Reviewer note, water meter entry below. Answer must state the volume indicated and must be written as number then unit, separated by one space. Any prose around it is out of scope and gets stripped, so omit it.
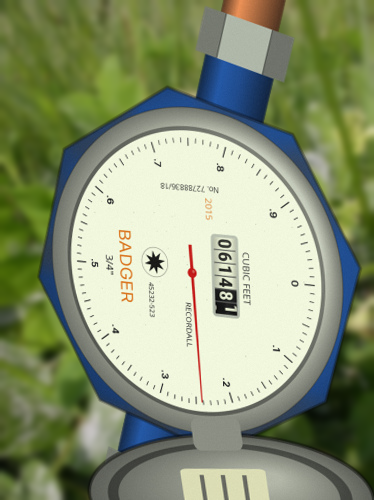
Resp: 61481.24 ft³
